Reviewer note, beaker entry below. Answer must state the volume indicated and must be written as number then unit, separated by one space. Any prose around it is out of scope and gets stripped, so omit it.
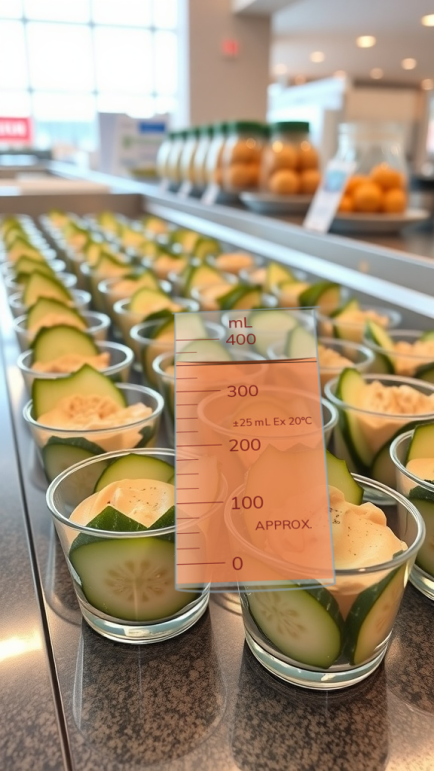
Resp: 350 mL
